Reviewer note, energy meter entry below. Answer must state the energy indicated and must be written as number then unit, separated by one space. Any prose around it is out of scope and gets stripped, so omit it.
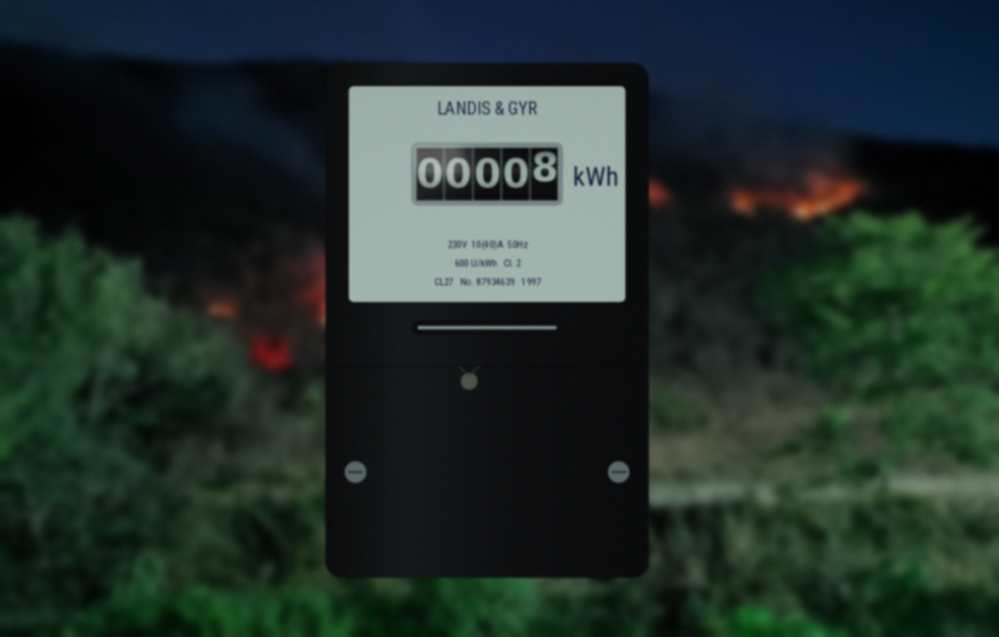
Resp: 8 kWh
